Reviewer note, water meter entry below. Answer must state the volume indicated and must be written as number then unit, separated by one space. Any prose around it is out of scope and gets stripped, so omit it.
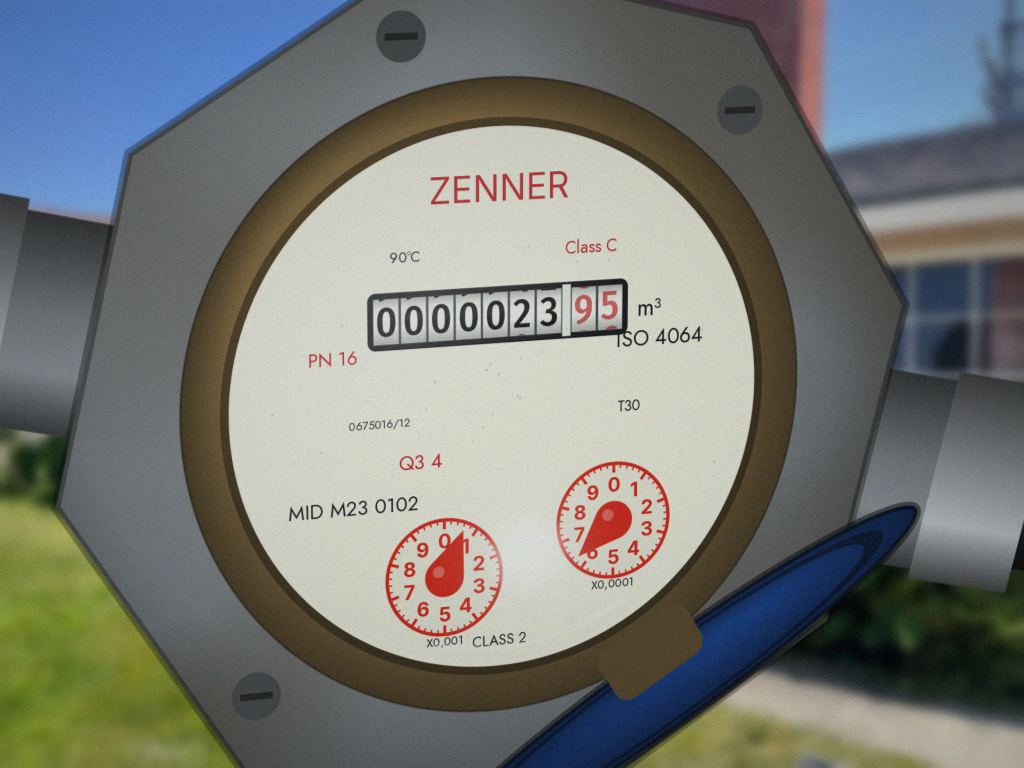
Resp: 23.9506 m³
